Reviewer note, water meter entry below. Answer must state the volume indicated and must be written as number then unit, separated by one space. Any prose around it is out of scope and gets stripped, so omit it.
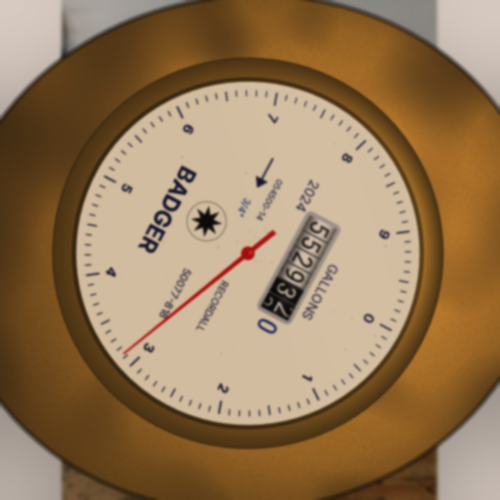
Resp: 5529323.1 gal
